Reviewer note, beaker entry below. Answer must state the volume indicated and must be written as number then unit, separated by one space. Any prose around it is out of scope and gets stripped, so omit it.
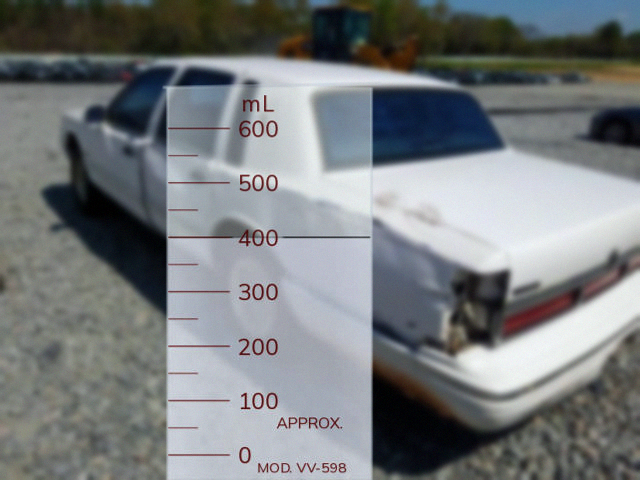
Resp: 400 mL
